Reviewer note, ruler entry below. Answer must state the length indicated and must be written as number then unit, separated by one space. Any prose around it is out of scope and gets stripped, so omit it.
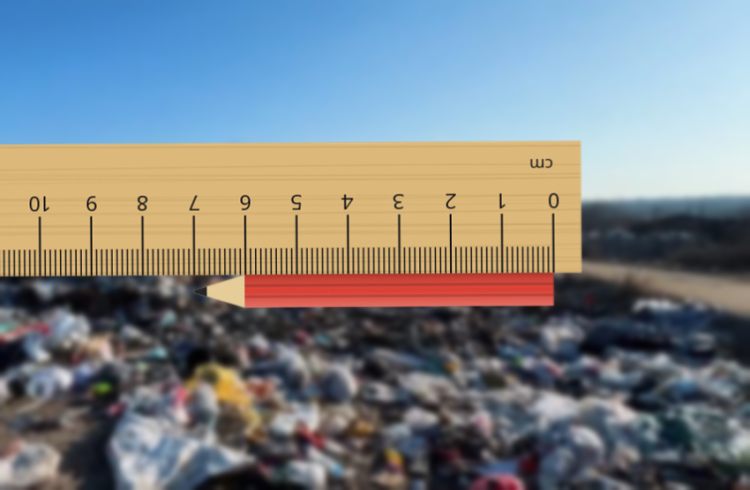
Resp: 7 cm
